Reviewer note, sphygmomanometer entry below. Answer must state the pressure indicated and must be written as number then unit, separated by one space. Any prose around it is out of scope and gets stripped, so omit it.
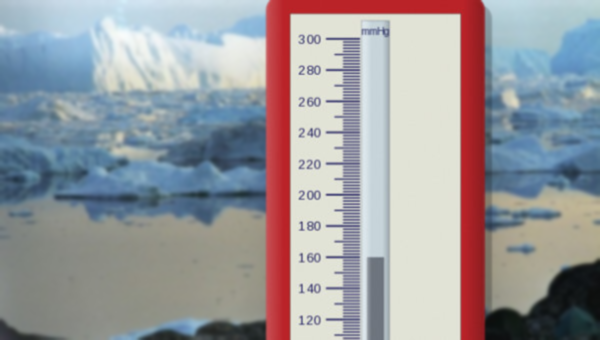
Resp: 160 mmHg
